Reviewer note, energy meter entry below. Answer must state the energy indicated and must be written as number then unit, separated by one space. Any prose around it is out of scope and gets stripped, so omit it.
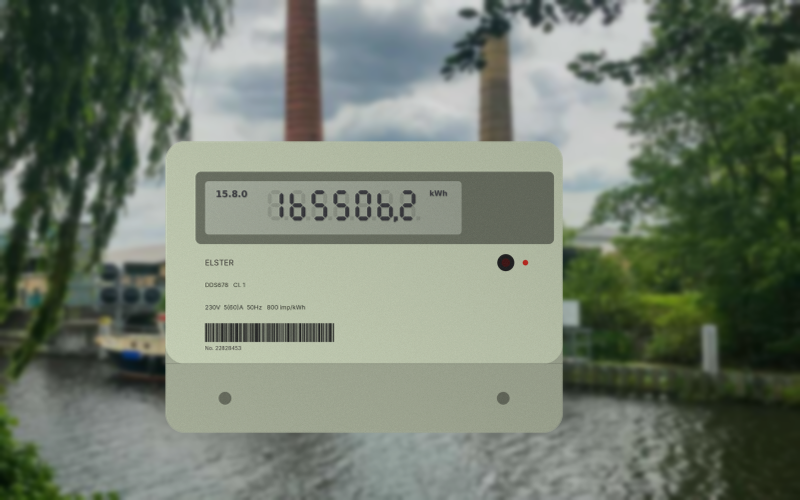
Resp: 165506.2 kWh
